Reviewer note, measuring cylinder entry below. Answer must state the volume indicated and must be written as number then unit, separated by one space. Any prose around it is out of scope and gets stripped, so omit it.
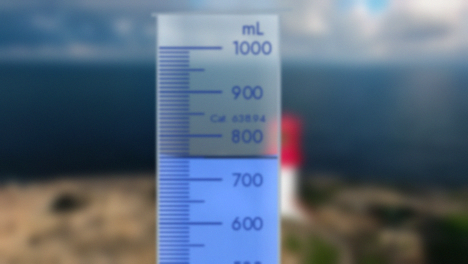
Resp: 750 mL
